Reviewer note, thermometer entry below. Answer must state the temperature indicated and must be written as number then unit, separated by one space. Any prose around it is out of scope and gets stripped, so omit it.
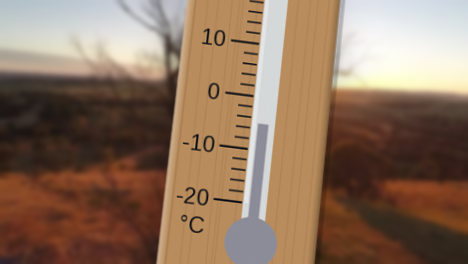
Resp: -5 °C
